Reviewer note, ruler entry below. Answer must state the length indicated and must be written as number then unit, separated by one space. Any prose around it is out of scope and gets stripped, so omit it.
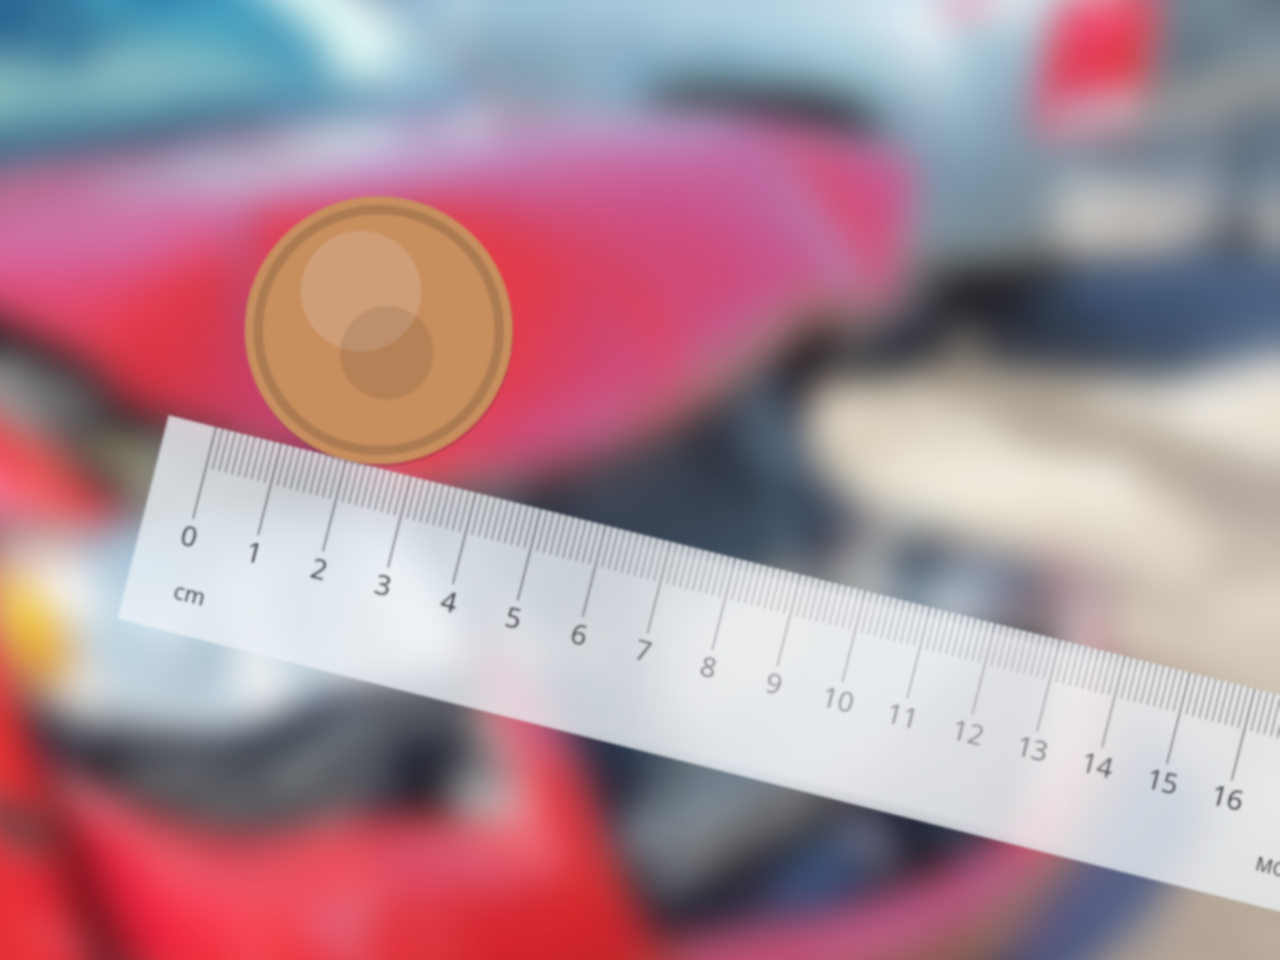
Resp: 4 cm
